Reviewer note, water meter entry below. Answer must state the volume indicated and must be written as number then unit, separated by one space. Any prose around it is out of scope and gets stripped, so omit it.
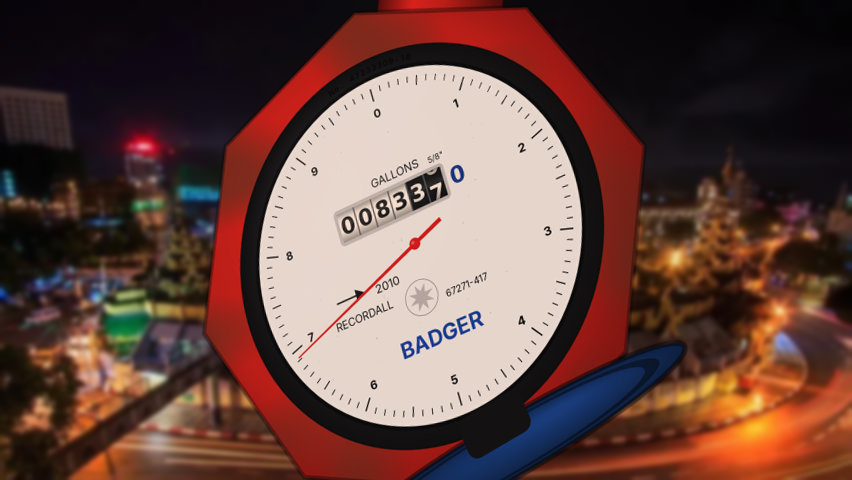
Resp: 83366.9 gal
